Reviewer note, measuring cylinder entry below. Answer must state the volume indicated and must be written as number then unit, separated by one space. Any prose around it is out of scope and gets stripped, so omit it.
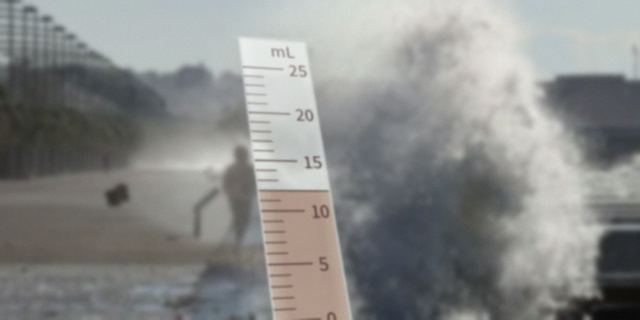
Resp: 12 mL
